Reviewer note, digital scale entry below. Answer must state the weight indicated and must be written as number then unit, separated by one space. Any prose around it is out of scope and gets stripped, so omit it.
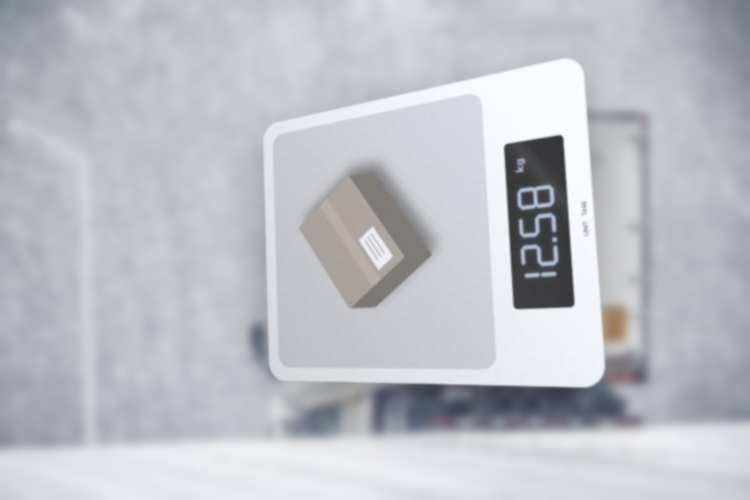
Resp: 12.58 kg
